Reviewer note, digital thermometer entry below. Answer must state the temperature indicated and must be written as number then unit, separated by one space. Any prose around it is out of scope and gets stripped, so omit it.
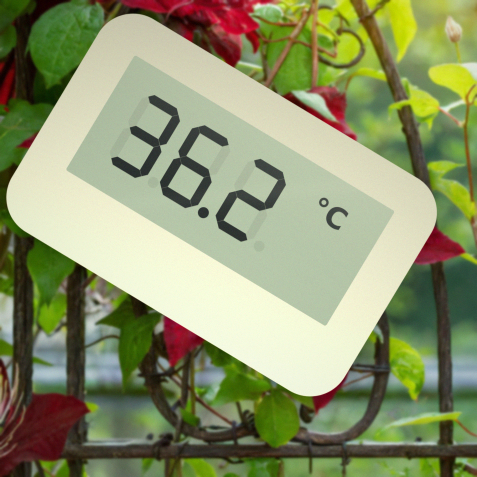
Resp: 36.2 °C
